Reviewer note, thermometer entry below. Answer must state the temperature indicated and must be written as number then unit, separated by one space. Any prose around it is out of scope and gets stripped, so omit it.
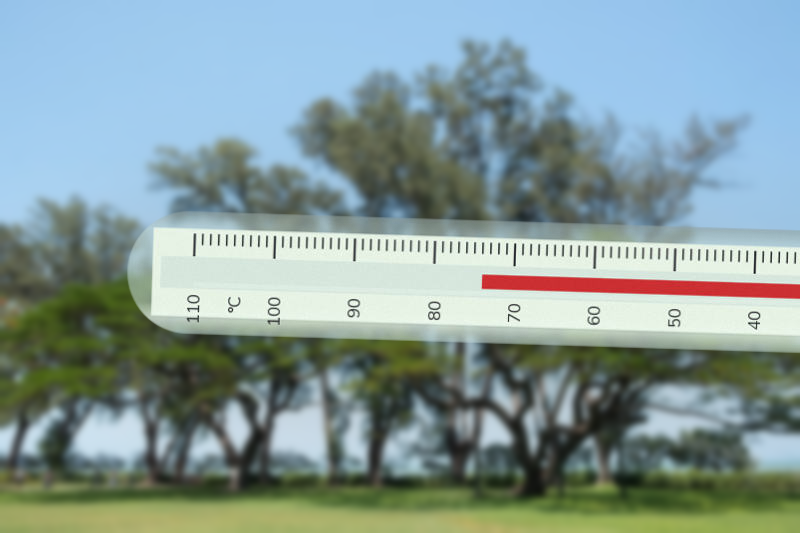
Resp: 74 °C
